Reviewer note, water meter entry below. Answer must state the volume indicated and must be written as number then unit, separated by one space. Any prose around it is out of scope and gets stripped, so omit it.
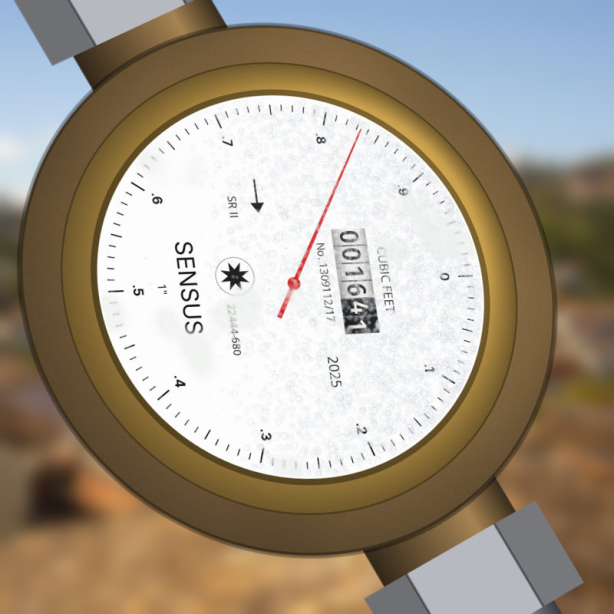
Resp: 1640.83 ft³
